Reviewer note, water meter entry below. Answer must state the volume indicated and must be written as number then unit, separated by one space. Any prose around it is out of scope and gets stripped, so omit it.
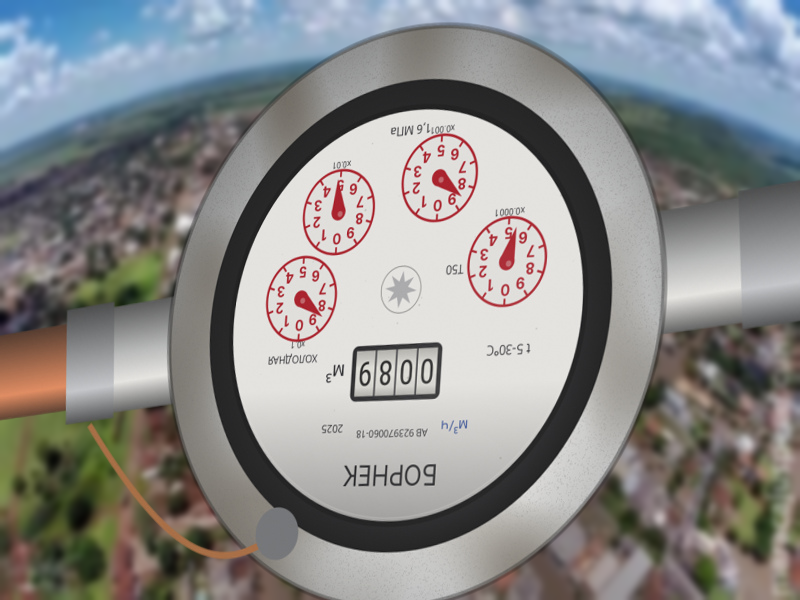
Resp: 89.8485 m³
